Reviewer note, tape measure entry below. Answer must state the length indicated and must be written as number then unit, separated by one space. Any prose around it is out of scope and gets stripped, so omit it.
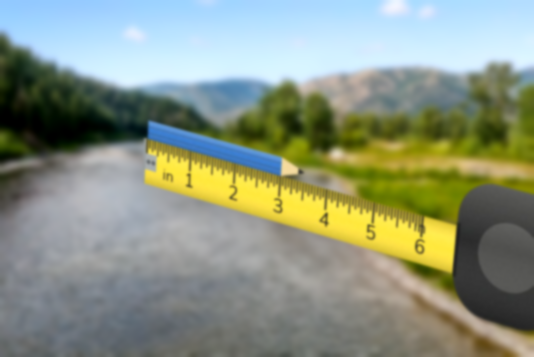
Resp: 3.5 in
